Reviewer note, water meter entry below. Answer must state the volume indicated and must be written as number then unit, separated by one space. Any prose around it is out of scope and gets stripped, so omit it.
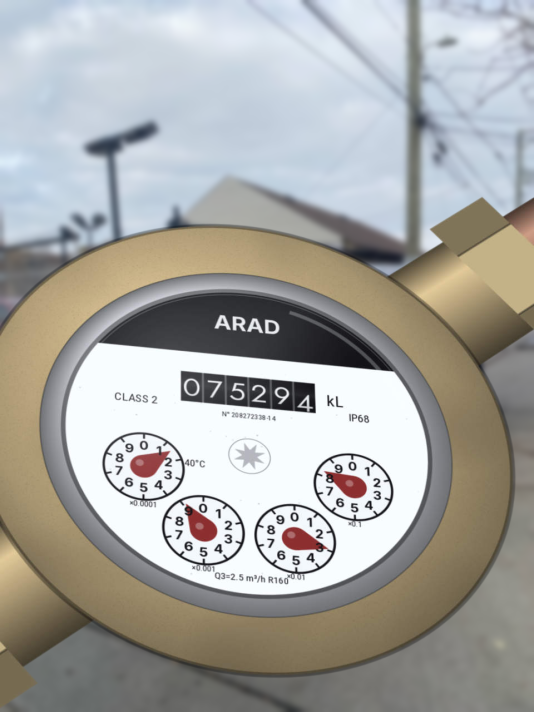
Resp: 75293.8291 kL
